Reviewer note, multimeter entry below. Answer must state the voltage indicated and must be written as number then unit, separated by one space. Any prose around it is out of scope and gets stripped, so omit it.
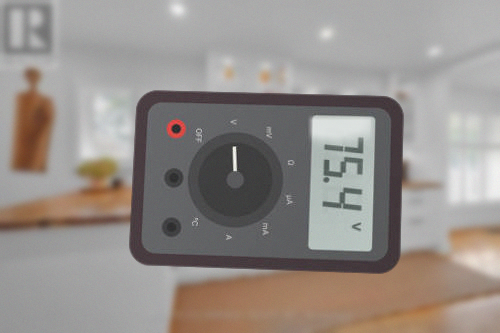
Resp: 75.4 V
